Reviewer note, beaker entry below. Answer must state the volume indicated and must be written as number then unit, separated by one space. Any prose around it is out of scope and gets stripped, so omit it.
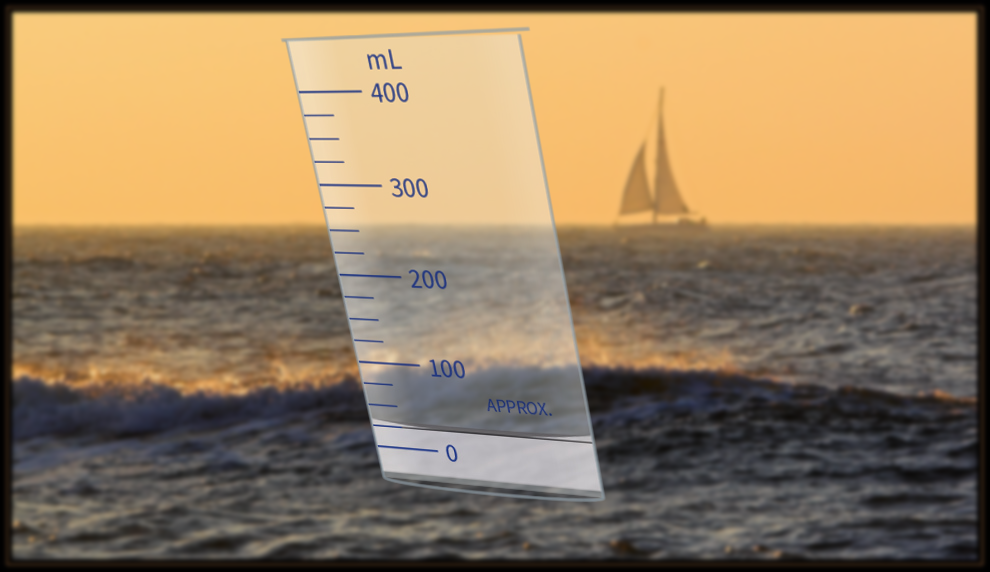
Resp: 25 mL
